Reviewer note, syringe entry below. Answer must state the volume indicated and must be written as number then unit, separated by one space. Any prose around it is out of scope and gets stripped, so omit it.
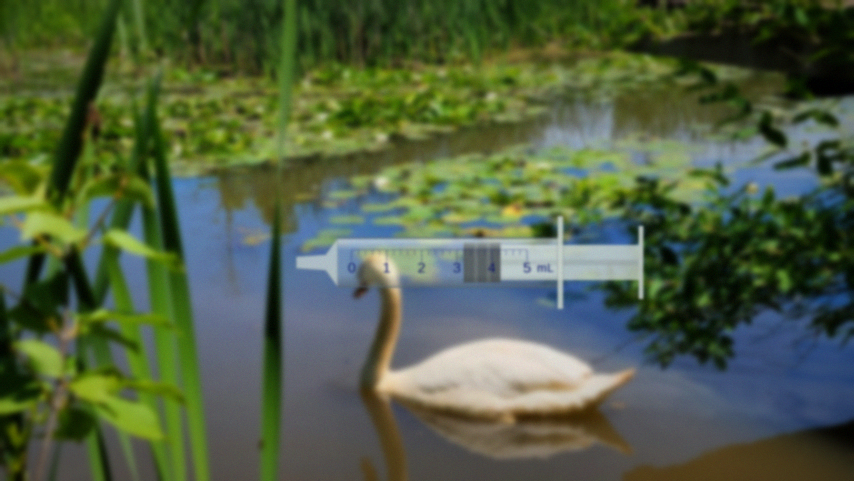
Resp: 3.2 mL
